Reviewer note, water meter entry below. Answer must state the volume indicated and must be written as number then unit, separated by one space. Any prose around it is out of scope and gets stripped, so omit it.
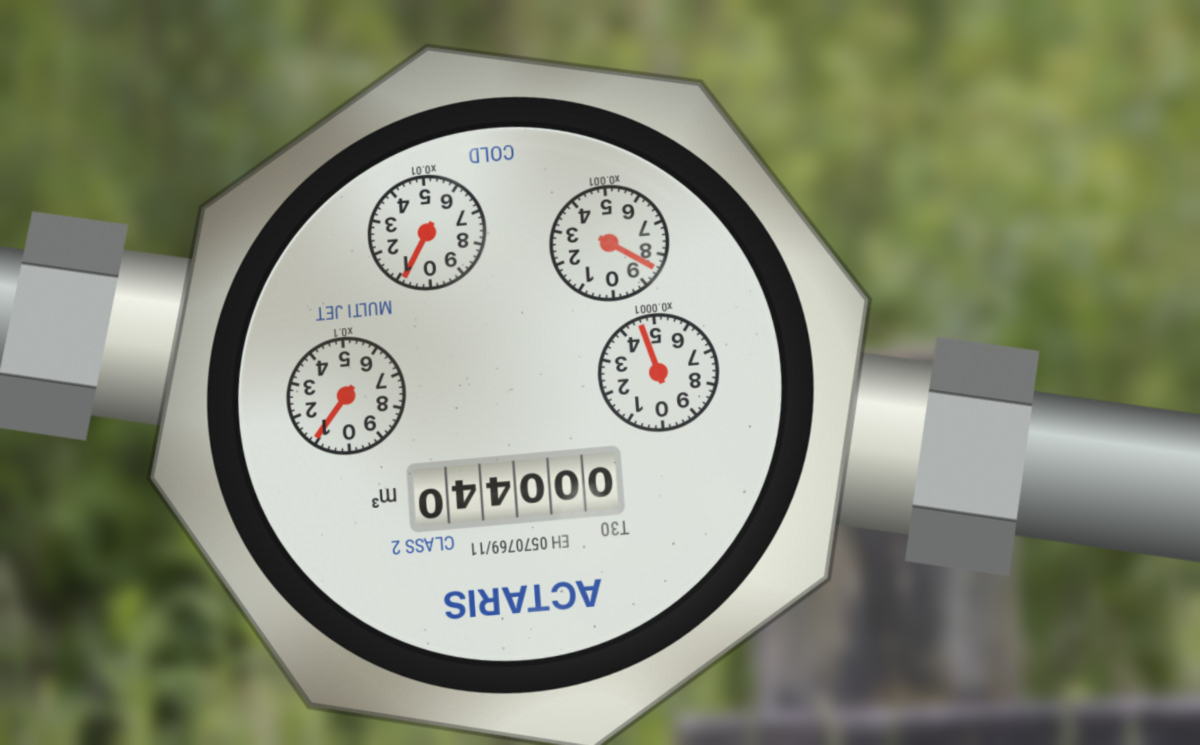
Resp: 440.1084 m³
